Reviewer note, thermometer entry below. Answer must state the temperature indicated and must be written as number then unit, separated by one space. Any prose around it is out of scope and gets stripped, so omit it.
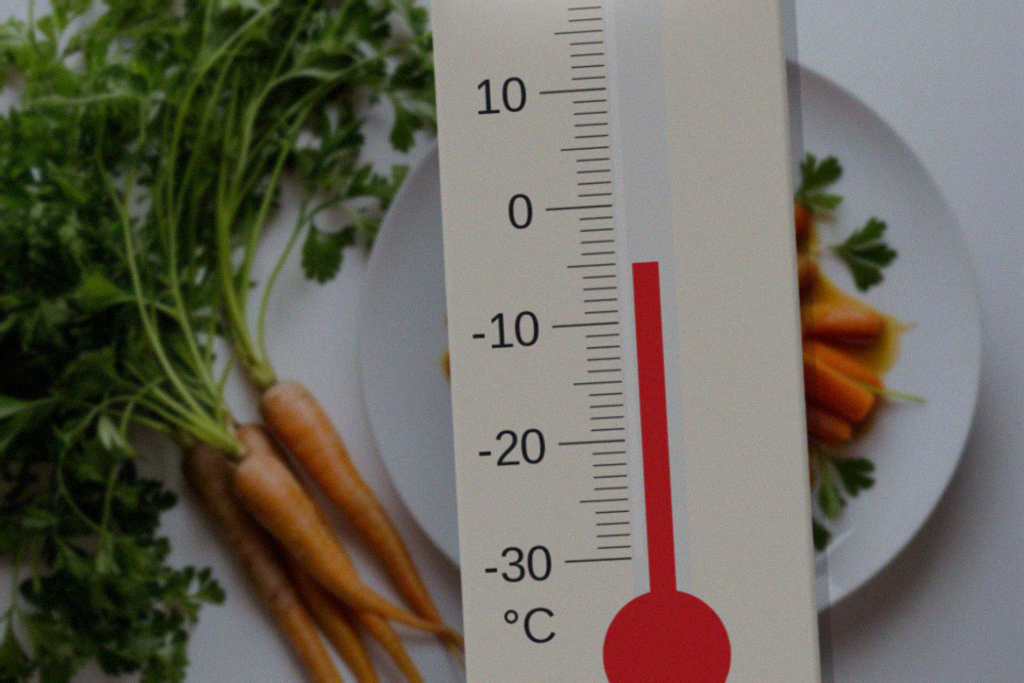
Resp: -5 °C
